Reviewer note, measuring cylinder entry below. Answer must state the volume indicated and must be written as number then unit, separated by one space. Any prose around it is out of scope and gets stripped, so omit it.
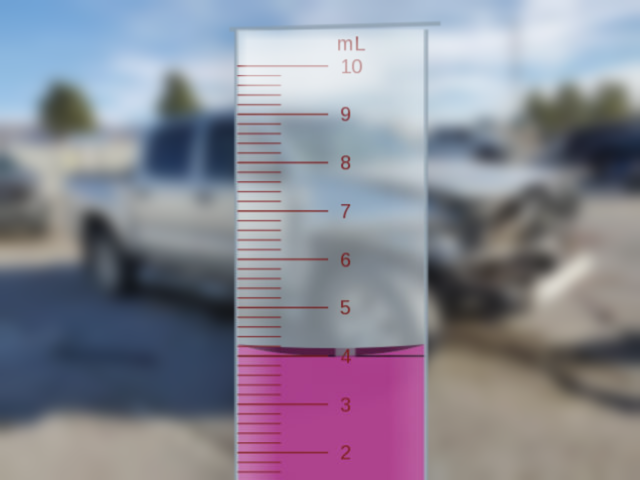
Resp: 4 mL
